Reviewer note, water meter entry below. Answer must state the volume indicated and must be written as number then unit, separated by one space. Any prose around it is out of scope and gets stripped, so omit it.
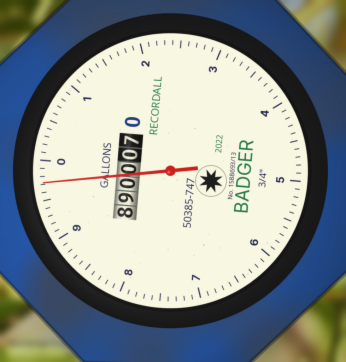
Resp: 8900069.7 gal
